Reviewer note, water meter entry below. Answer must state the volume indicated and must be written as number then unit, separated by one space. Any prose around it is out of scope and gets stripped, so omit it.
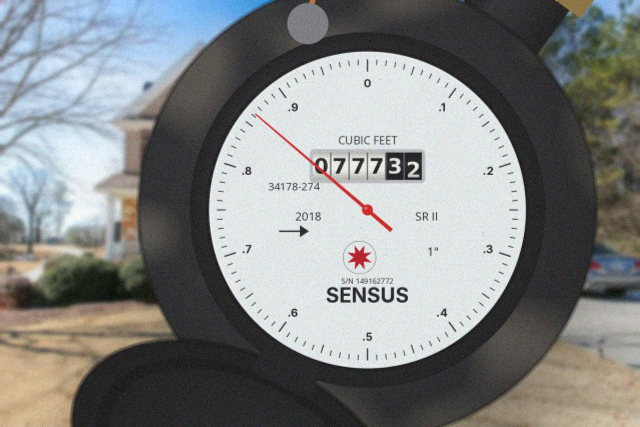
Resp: 77731.86 ft³
